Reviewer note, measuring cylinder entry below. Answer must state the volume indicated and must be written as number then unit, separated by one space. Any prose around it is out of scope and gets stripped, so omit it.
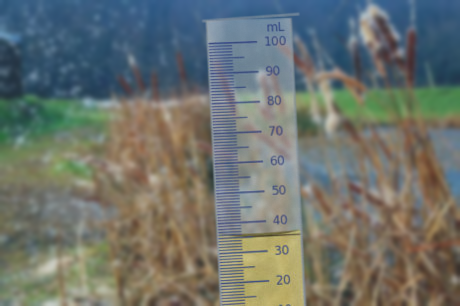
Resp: 35 mL
